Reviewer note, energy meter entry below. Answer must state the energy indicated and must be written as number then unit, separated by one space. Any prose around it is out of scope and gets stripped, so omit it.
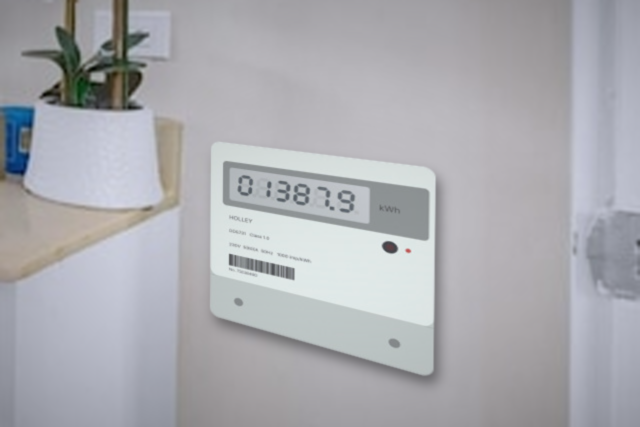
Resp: 1387.9 kWh
